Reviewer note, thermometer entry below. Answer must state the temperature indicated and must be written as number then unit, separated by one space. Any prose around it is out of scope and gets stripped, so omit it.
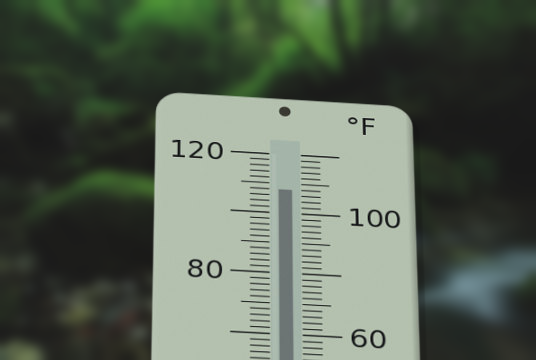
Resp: 108 °F
